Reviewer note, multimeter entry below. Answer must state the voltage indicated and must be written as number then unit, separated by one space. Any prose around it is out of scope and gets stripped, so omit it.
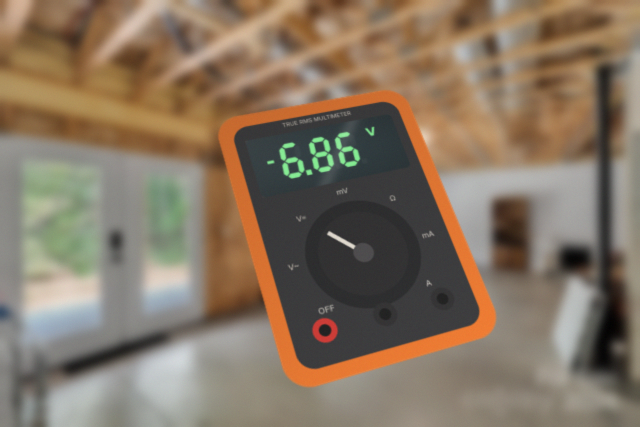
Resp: -6.86 V
